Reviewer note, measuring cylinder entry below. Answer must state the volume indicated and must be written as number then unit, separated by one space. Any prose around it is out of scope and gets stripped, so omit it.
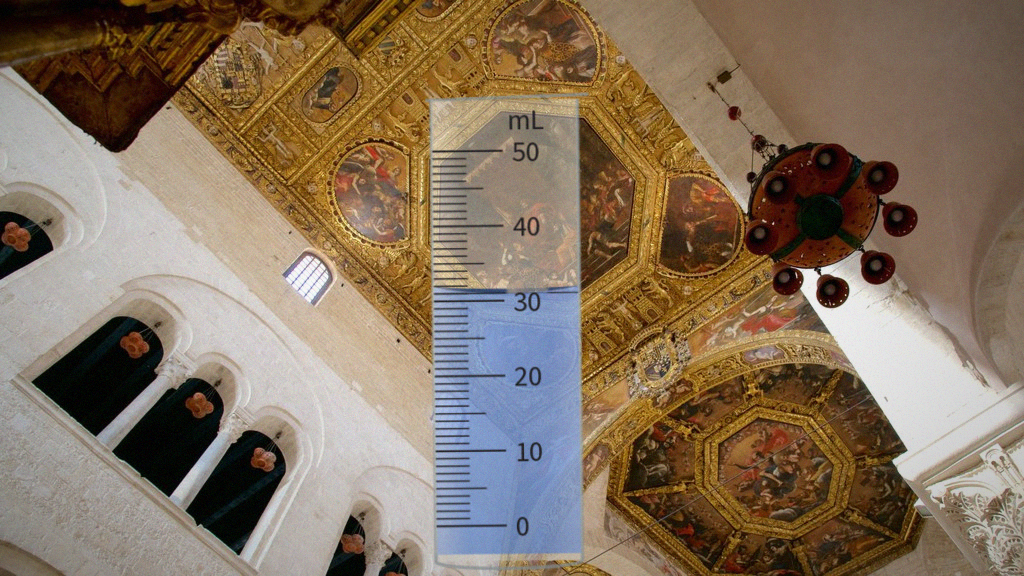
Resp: 31 mL
